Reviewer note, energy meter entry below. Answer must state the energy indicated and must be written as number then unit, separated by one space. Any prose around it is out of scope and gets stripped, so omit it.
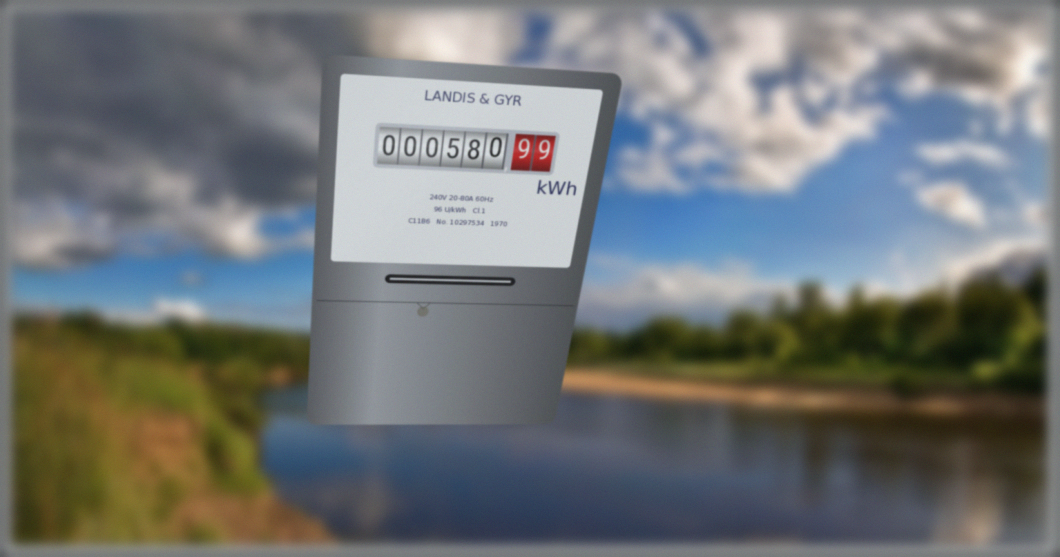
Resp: 580.99 kWh
